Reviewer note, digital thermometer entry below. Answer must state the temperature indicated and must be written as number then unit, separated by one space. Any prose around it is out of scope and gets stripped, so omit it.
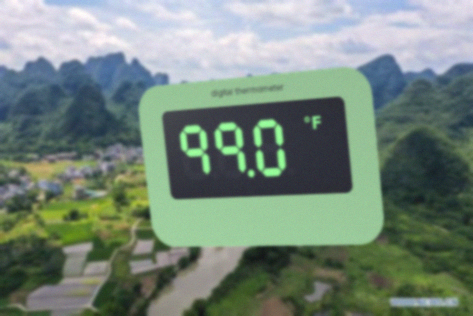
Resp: 99.0 °F
